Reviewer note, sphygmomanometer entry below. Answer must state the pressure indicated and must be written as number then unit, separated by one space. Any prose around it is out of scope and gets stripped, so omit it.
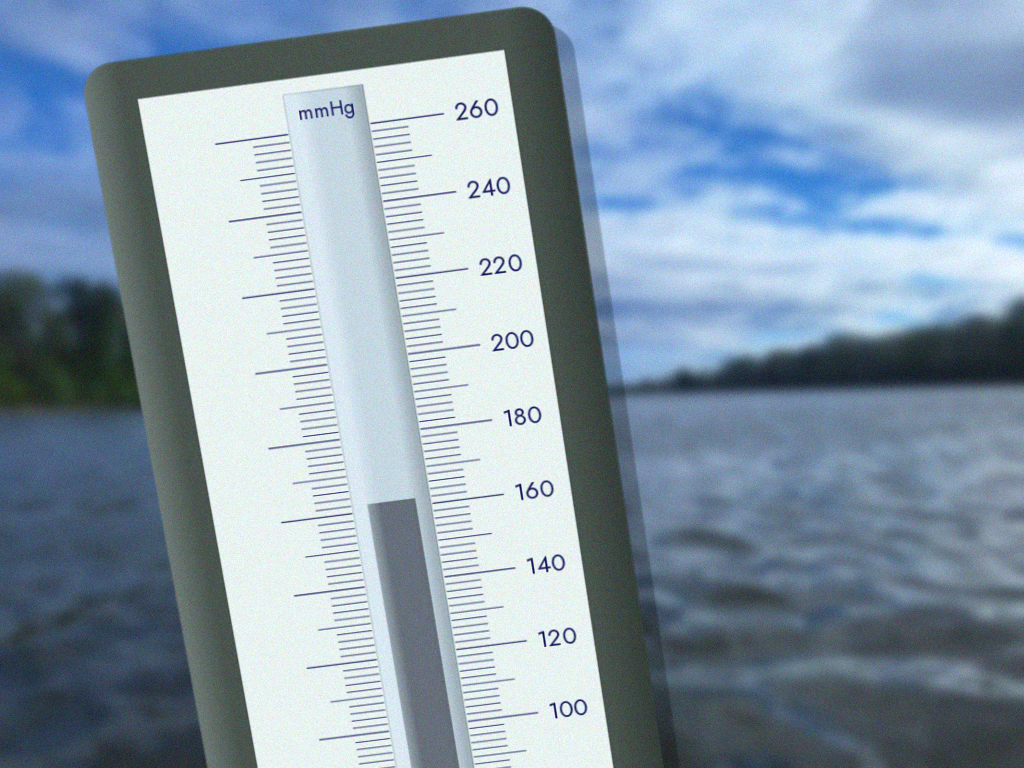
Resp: 162 mmHg
